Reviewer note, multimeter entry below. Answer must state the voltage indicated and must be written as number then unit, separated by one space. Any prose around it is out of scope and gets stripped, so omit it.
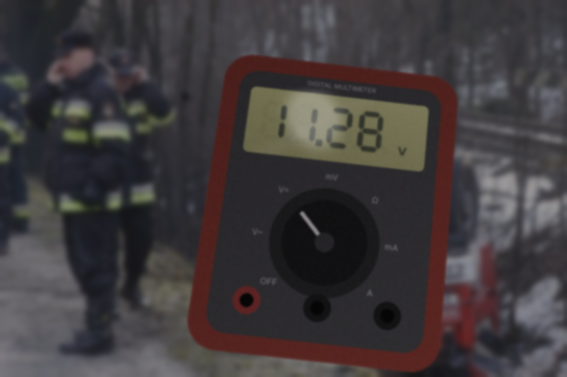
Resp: 11.28 V
